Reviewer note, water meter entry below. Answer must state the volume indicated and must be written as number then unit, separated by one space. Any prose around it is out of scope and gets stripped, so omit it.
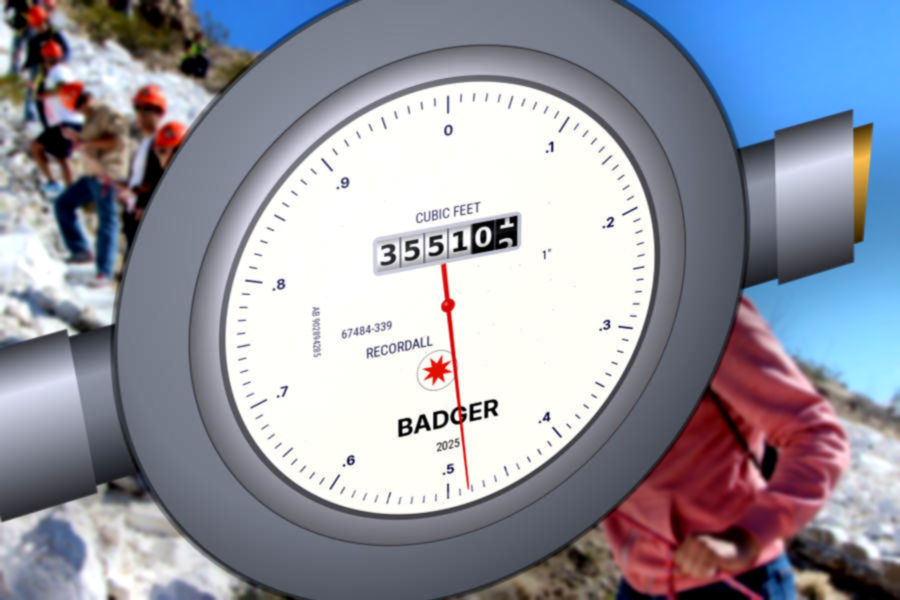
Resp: 355101.48 ft³
